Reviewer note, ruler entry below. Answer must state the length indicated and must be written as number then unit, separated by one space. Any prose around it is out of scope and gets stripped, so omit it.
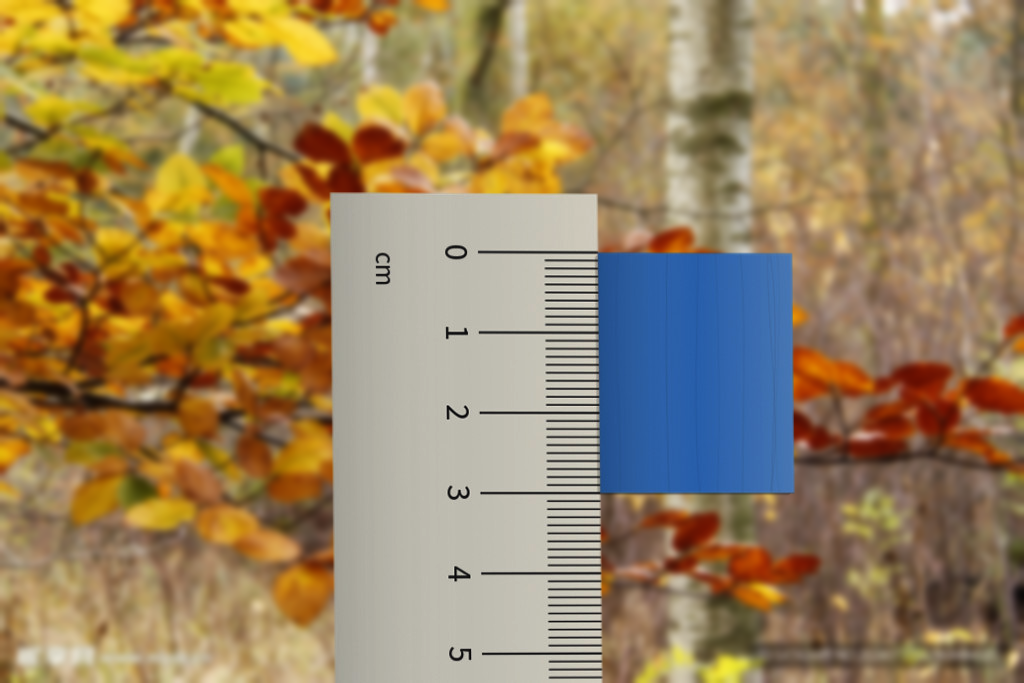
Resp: 3 cm
